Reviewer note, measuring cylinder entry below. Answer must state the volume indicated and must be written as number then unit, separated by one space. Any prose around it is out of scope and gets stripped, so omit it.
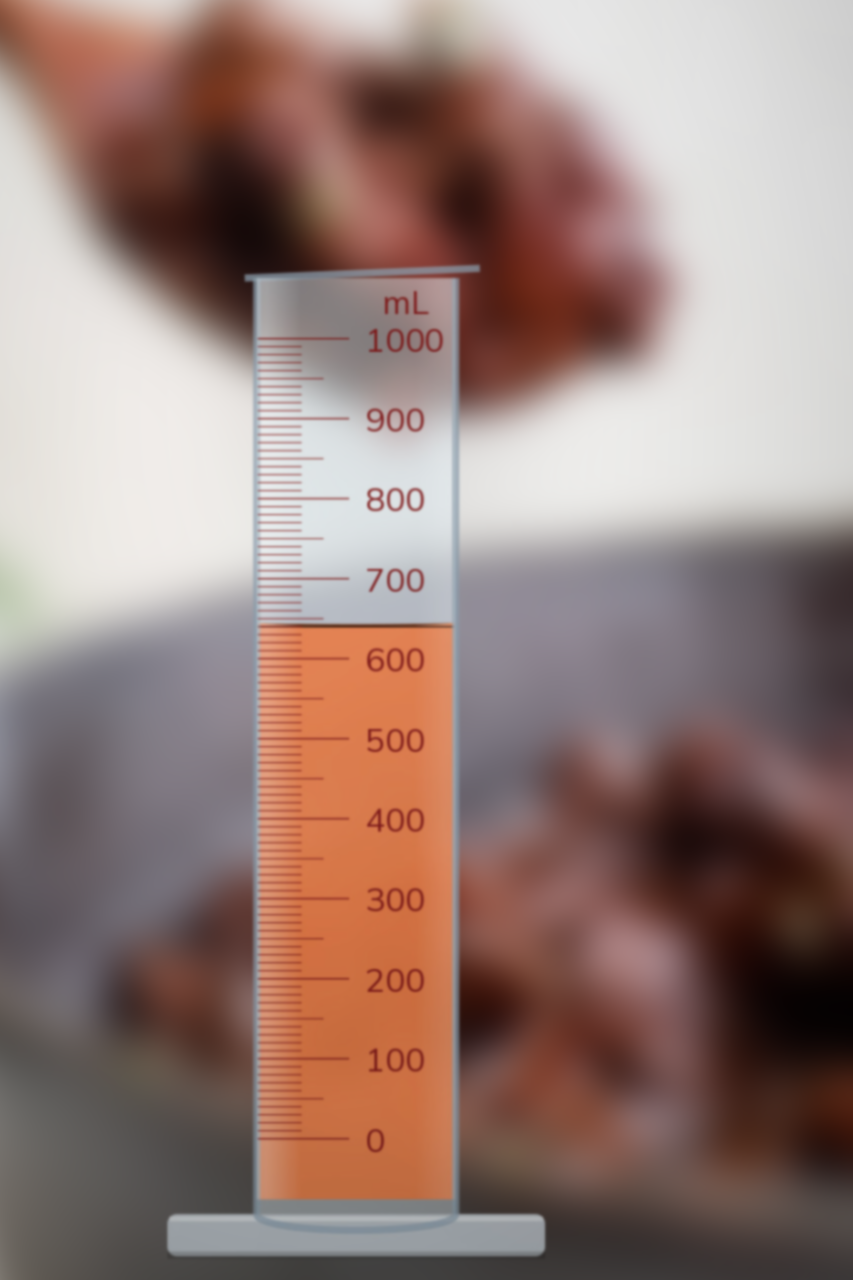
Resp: 640 mL
